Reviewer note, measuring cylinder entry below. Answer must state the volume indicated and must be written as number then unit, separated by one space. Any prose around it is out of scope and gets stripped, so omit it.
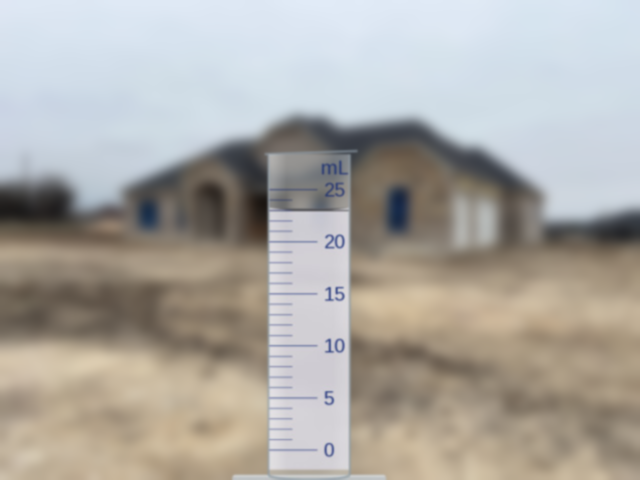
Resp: 23 mL
